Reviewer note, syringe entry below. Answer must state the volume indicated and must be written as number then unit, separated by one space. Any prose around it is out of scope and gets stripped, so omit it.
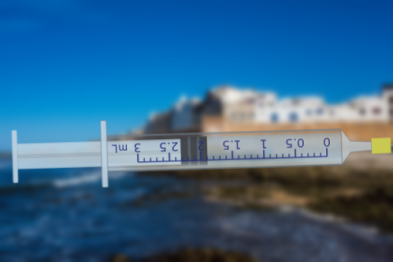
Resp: 1.9 mL
